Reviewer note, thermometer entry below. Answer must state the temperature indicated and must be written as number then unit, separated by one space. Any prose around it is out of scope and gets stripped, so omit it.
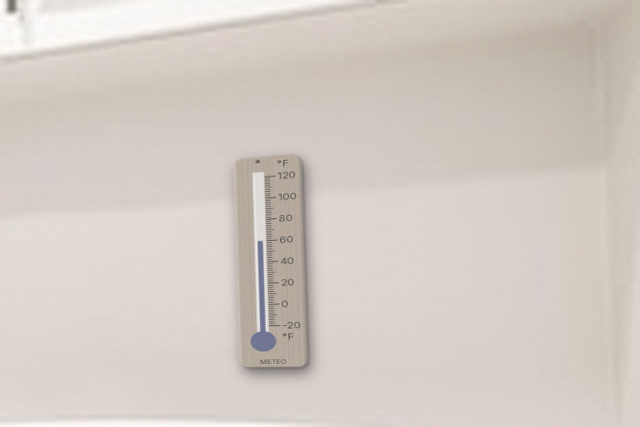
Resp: 60 °F
